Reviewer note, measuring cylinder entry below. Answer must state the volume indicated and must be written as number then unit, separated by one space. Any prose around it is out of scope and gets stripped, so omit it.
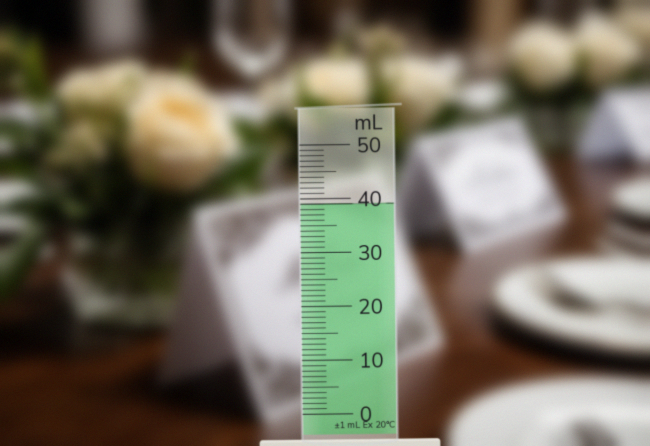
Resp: 39 mL
